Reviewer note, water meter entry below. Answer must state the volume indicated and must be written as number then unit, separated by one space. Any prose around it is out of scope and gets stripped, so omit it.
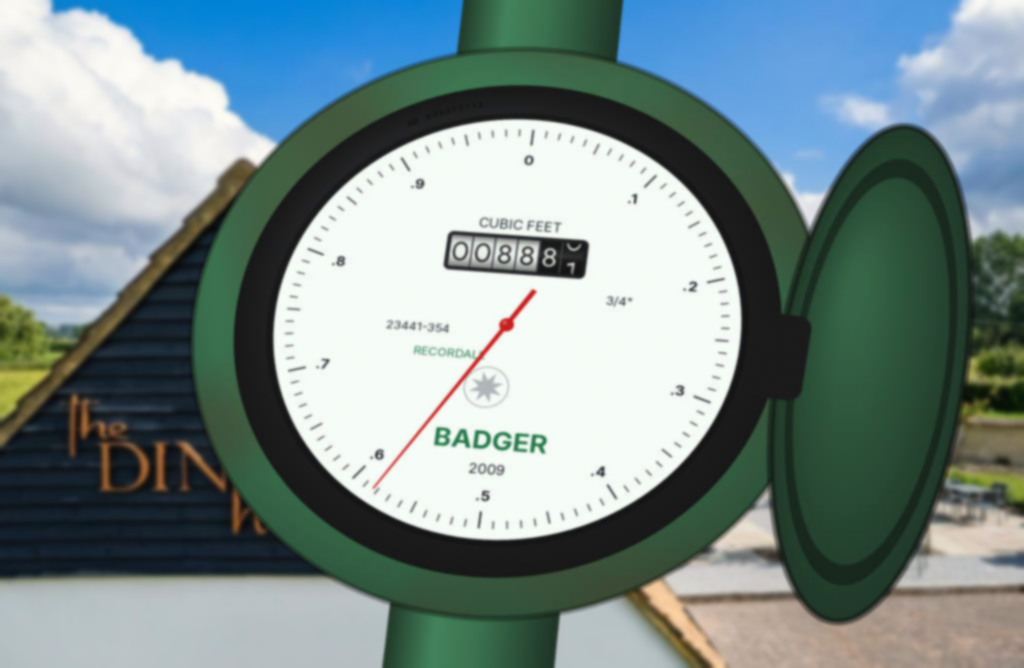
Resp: 8880.58 ft³
